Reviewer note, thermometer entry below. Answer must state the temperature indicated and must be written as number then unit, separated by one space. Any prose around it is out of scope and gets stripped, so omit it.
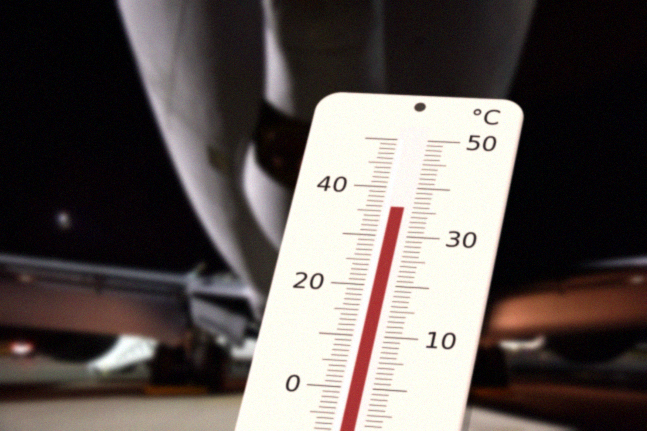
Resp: 36 °C
